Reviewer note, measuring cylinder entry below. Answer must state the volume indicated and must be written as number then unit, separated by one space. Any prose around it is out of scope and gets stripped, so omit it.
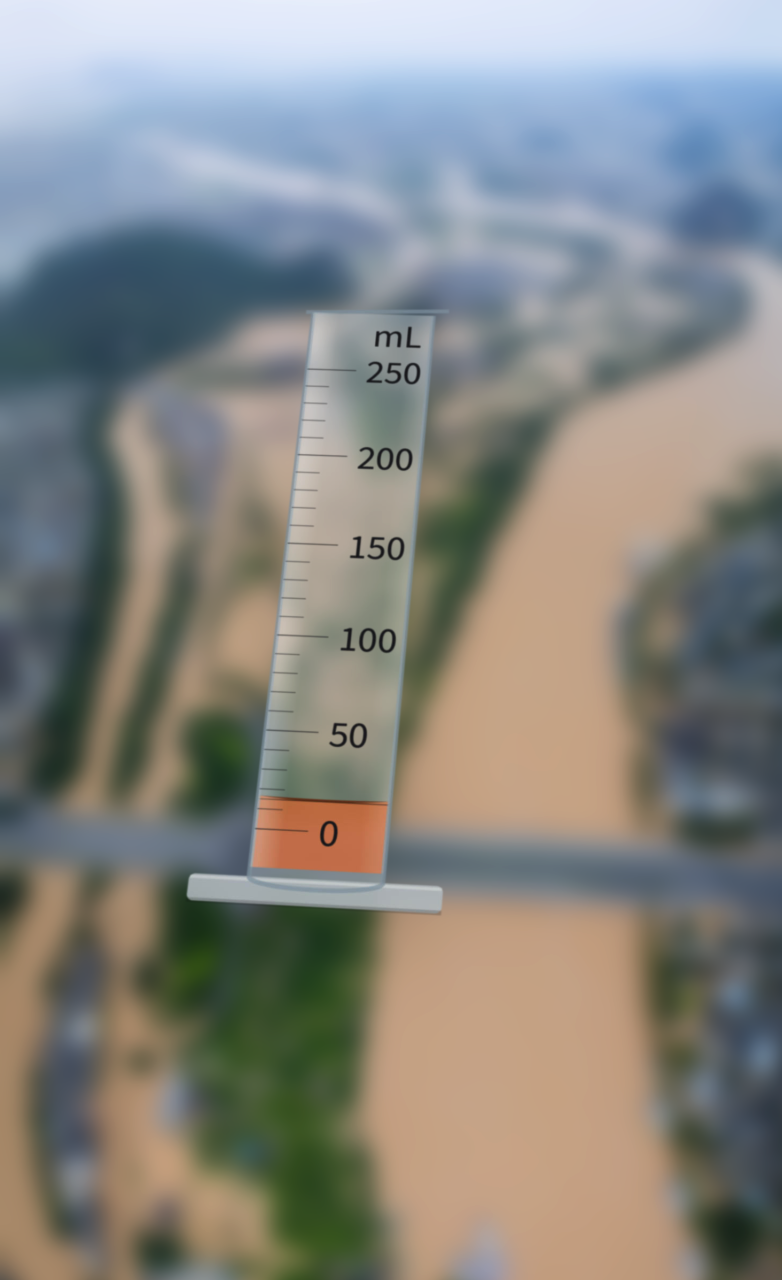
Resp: 15 mL
